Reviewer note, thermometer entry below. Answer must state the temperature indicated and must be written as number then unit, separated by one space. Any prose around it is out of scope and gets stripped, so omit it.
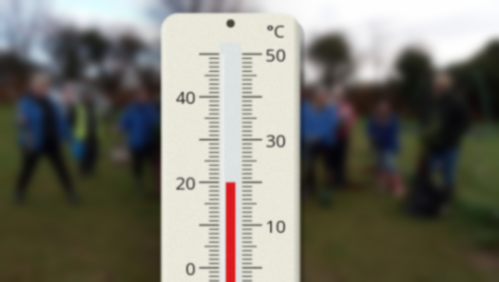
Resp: 20 °C
